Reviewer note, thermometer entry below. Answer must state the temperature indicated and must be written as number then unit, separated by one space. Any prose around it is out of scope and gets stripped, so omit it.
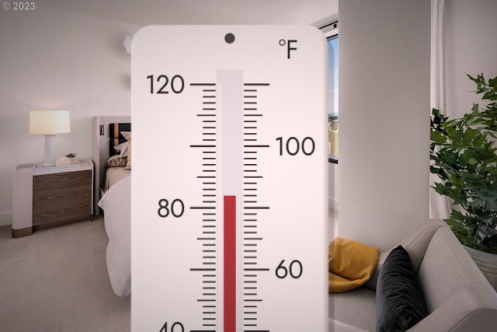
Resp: 84 °F
